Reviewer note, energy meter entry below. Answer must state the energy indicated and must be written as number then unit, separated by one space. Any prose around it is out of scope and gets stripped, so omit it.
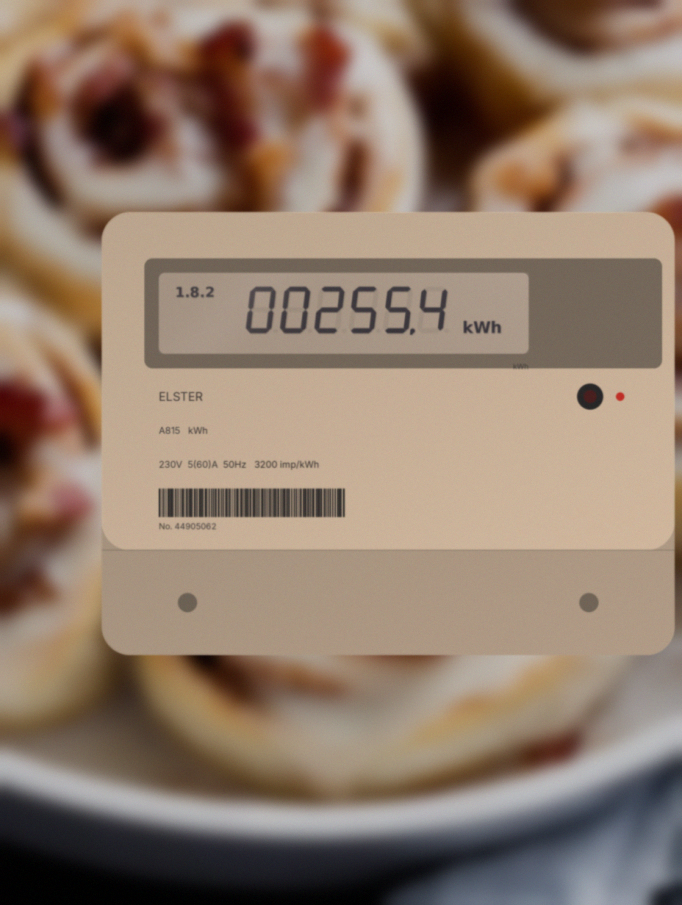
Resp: 255.4 kWh
